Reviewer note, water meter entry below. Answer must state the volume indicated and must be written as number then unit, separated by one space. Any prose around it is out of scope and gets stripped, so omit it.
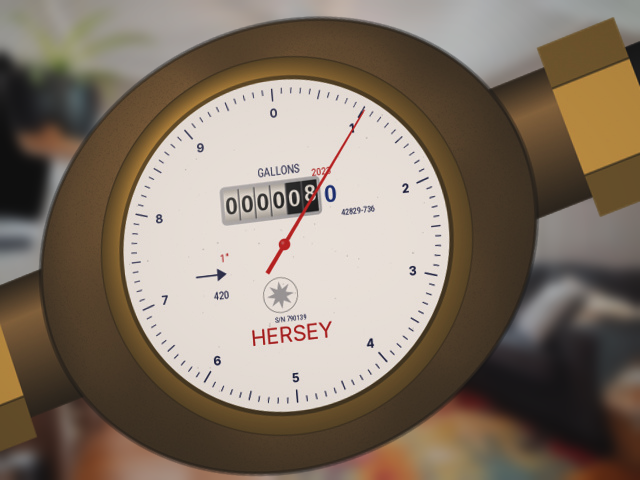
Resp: 81.0 gal
